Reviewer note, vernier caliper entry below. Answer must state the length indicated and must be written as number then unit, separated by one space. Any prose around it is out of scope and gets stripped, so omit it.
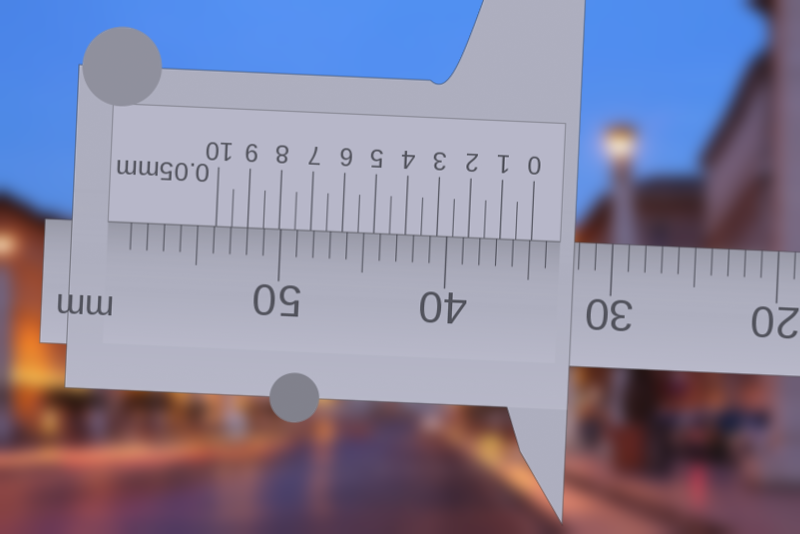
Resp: 34.9 mm
